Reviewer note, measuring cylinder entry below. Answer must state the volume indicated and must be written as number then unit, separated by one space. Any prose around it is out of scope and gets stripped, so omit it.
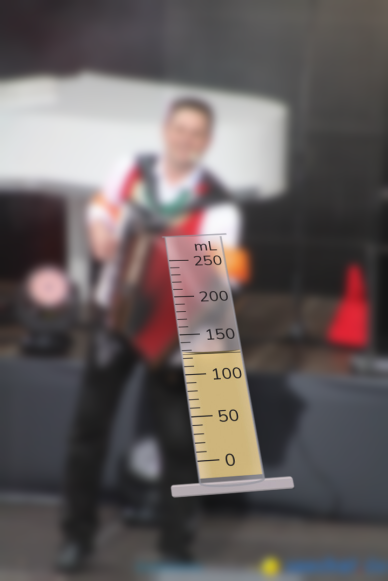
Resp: 125 mL
